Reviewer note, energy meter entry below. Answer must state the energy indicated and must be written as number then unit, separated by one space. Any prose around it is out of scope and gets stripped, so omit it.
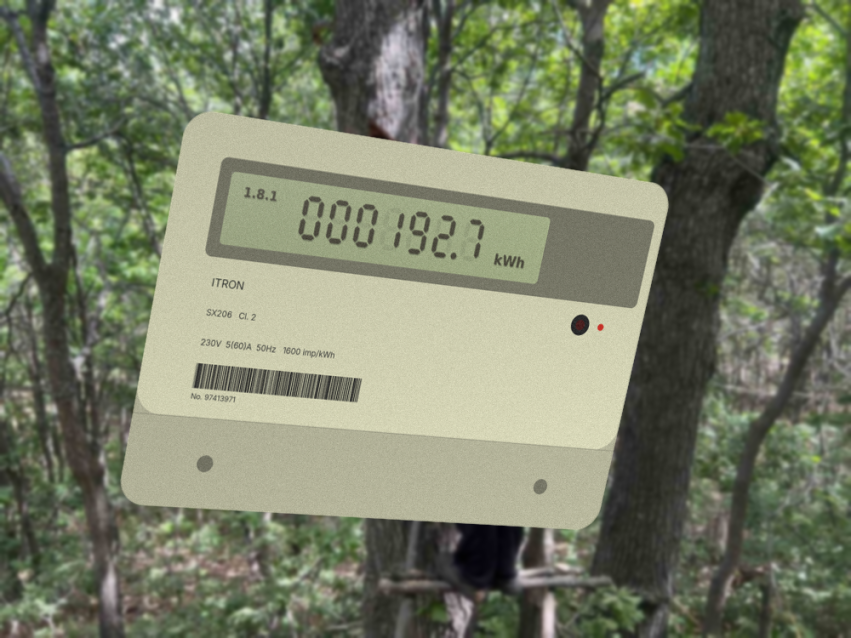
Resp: 192.7 kWh
